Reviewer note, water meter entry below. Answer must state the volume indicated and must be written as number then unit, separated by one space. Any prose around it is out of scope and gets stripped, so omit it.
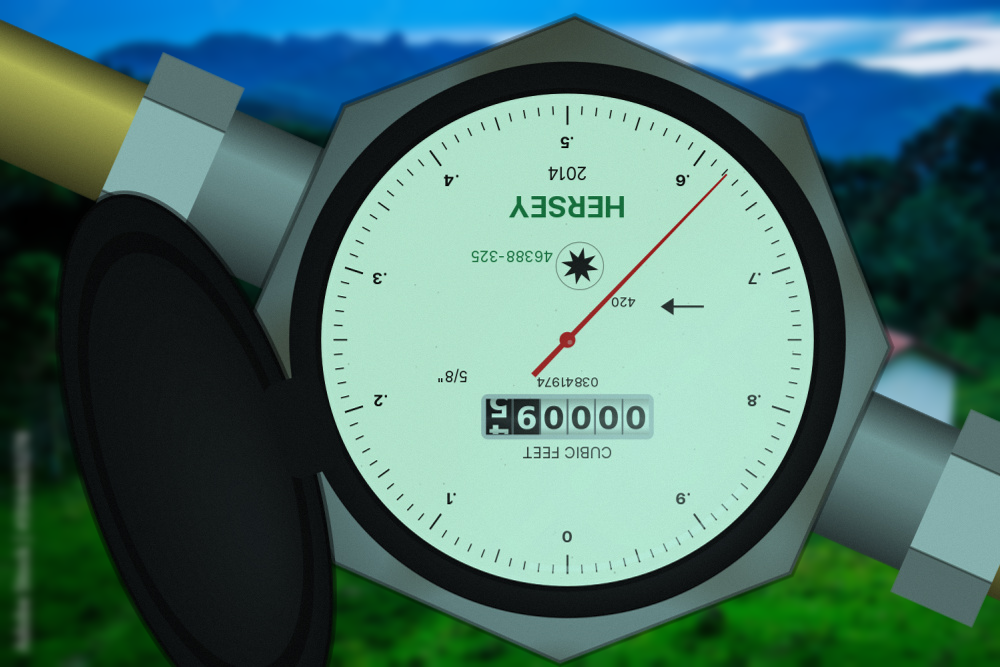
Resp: 94.62 ft³
